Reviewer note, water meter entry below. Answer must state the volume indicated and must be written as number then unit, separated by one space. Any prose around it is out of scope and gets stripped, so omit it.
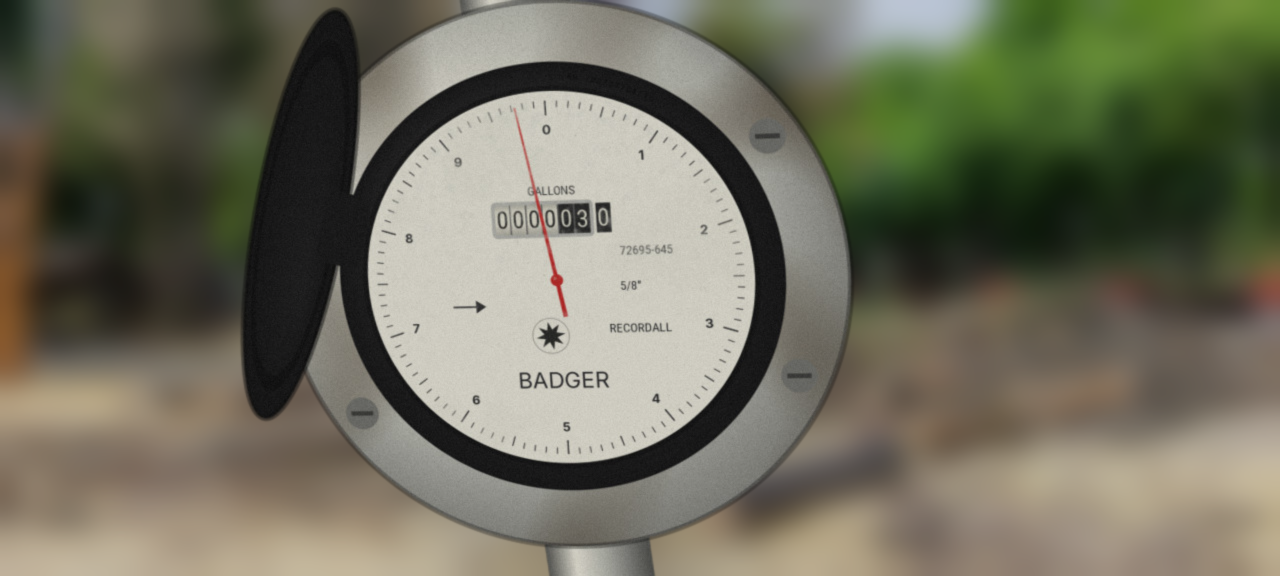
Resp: 29.7 gal
